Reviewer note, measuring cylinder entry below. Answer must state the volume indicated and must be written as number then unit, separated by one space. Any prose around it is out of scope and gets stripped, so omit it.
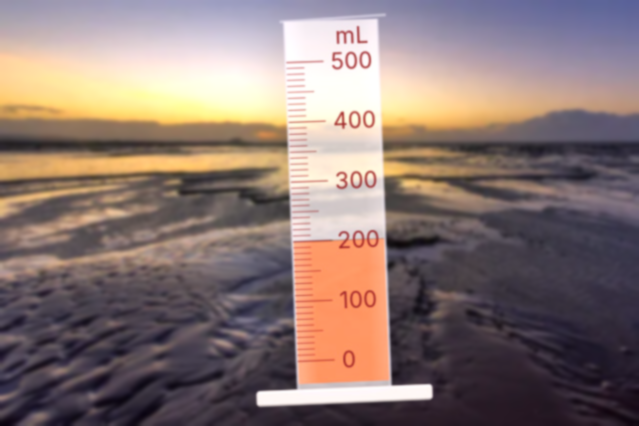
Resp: 200 mL
